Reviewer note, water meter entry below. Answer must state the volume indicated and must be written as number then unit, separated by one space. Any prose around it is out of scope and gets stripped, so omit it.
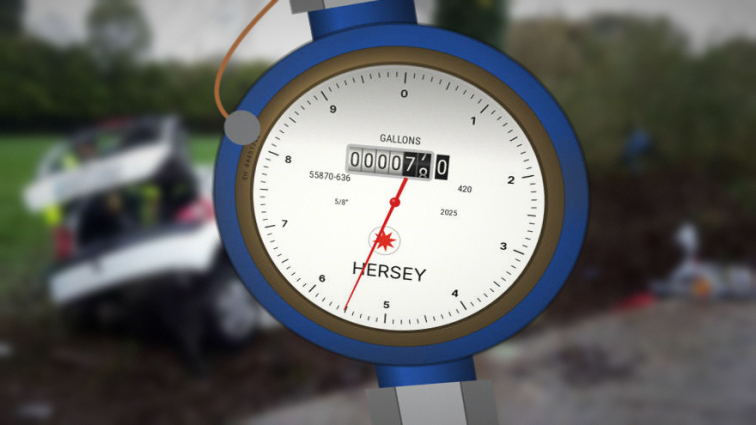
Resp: 775.5 gal
